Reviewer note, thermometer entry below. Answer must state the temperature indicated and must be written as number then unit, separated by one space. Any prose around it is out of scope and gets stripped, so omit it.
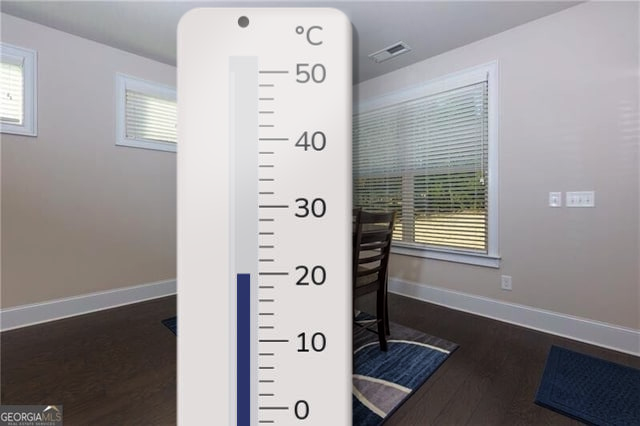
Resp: 20 °C
